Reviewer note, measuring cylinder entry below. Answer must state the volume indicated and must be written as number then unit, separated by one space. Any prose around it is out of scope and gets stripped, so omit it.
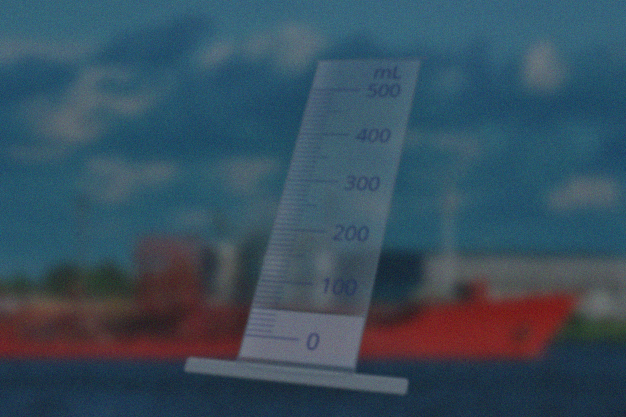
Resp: 50 mL
